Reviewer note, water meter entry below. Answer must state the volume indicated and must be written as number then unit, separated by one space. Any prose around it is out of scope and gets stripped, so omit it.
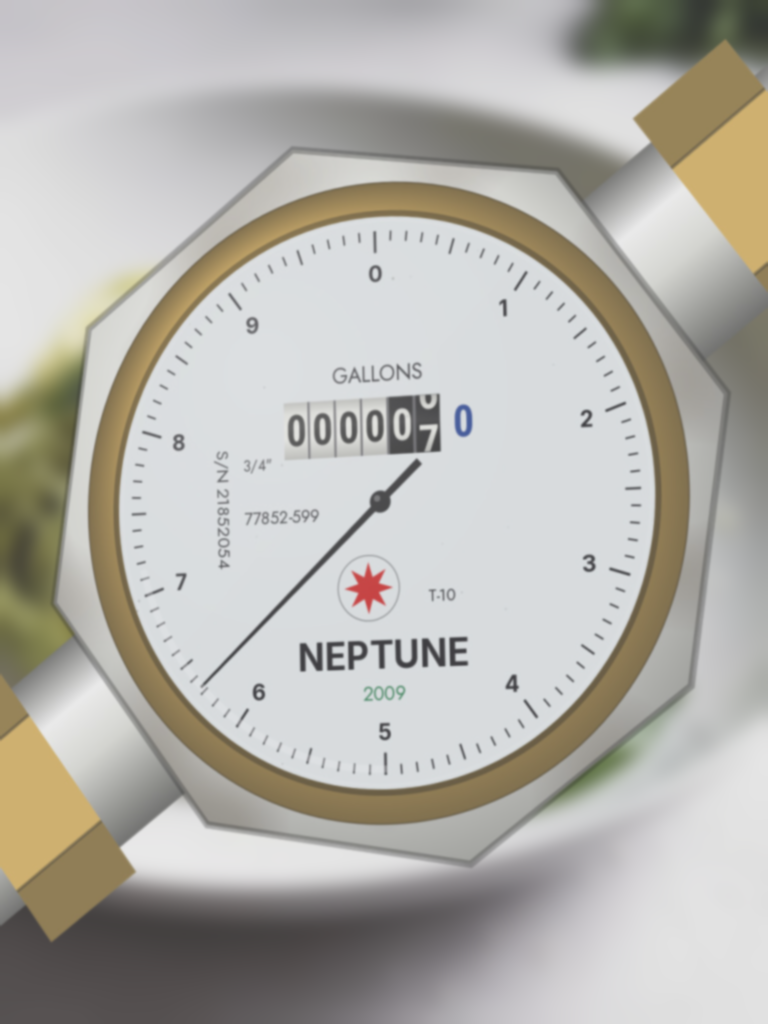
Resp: 66.3 gal
